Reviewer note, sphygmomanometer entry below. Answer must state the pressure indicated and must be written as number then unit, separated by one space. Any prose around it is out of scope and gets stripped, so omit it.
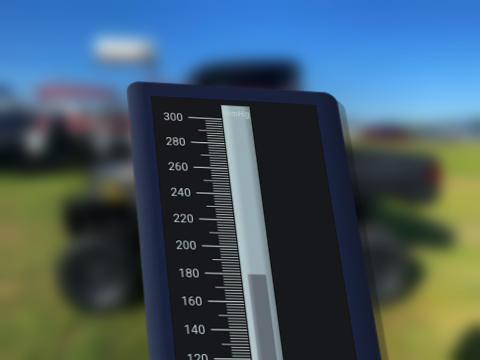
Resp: 180 mmHg
